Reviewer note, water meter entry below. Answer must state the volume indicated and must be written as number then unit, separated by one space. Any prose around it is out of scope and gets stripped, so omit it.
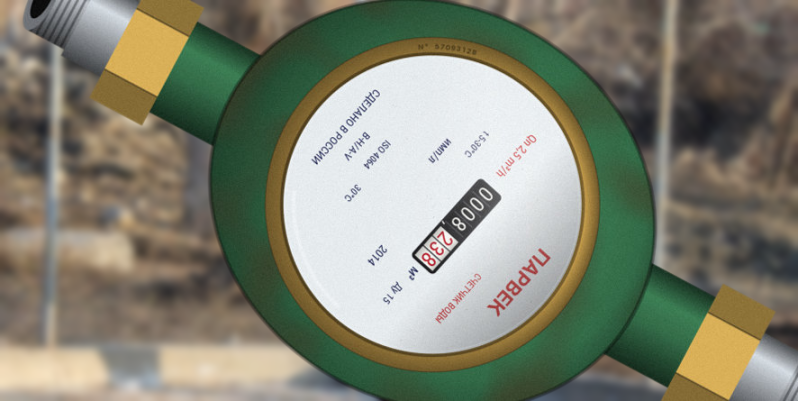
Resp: 8.238 m³
